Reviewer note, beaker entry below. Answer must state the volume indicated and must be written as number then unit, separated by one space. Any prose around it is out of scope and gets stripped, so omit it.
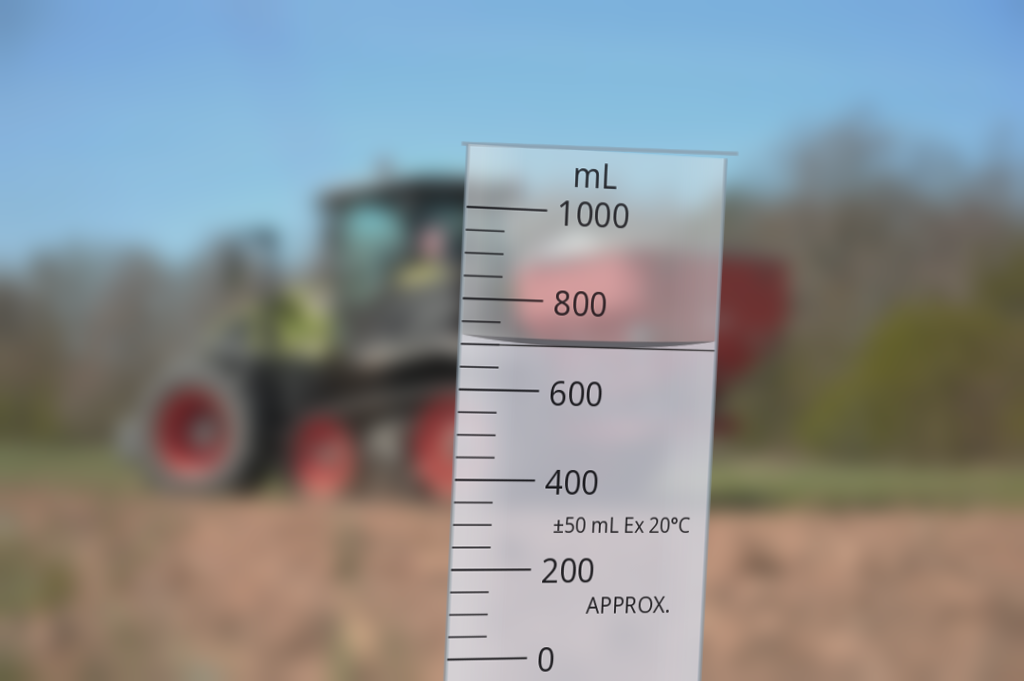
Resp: 700 mL
